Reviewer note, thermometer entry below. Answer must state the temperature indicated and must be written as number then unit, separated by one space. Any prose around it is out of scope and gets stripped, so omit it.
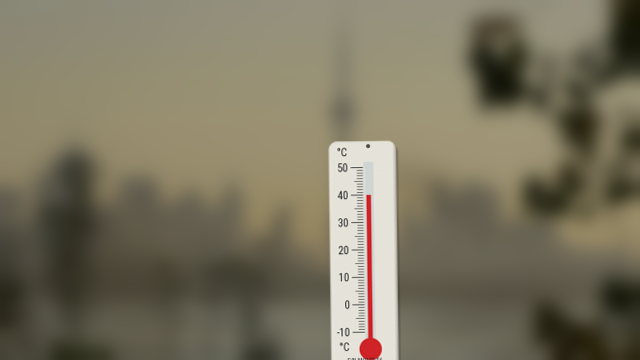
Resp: 40 °C
